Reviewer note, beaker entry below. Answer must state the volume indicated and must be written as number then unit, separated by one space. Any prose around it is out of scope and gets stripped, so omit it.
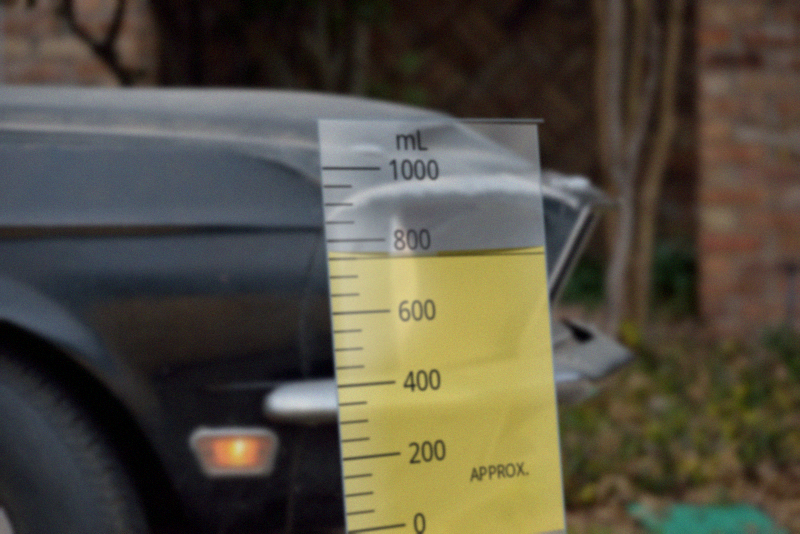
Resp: 750 mL
